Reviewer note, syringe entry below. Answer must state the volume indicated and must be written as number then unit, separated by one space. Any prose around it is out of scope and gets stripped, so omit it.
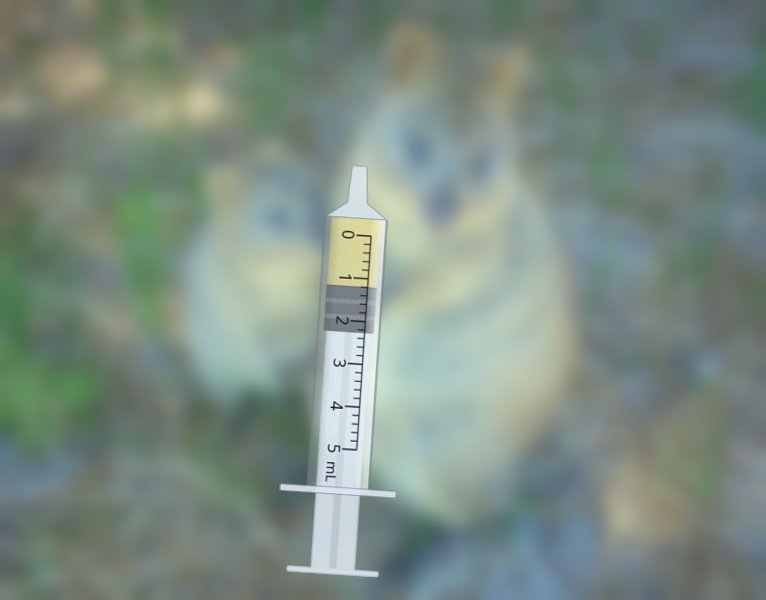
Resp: 1.2 mL
